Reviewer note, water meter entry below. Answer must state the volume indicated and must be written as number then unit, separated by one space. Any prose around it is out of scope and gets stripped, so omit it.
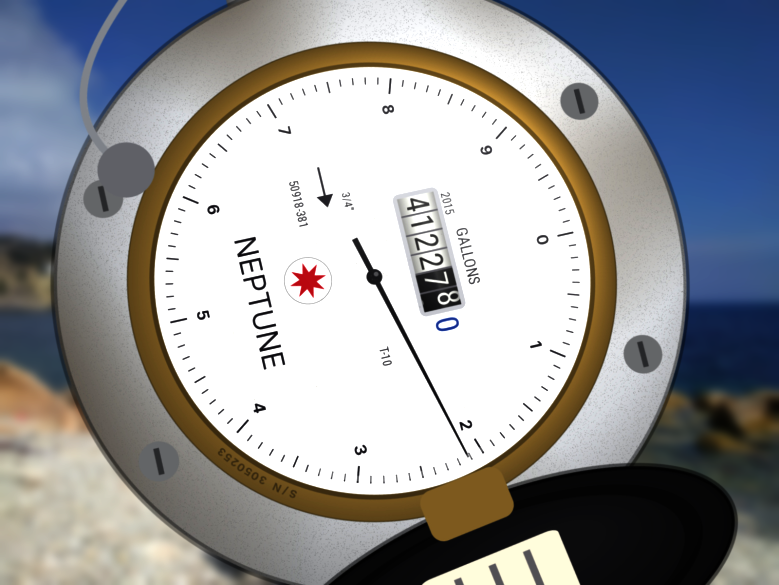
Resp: 4122782.1 gal
